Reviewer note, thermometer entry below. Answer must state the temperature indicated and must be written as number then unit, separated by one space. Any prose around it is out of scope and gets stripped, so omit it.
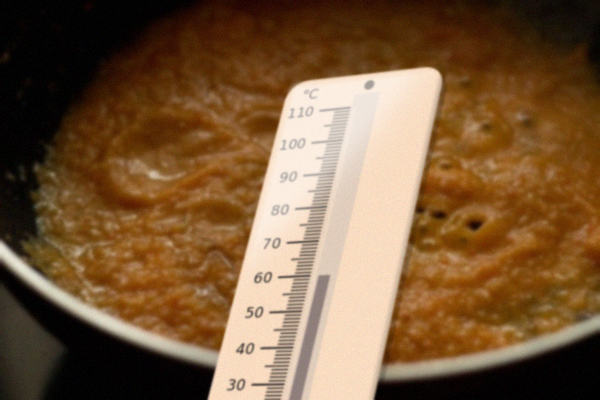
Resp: 60 °C
